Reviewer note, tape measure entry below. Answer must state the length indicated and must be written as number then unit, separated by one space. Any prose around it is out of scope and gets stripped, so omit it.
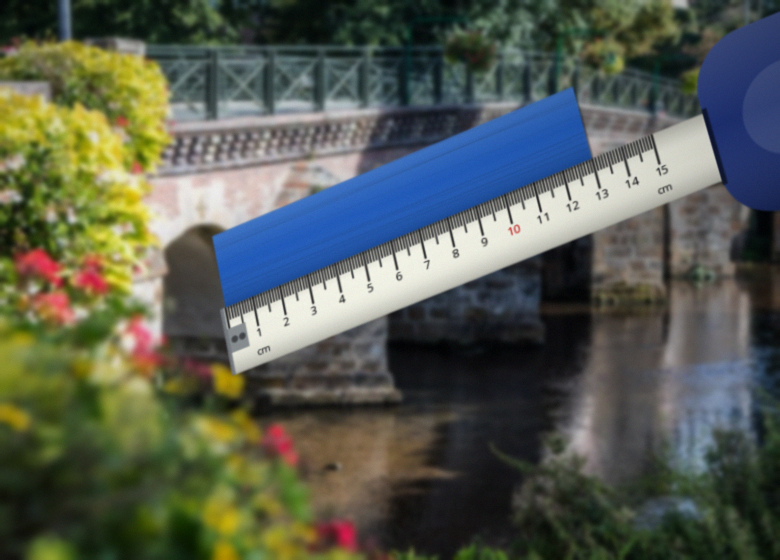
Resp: 13 cm
